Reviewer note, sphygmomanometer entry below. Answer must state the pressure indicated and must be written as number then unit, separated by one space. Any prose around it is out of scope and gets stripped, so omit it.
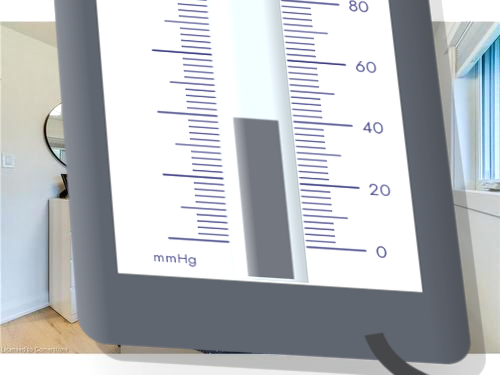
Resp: 40 mmHg
